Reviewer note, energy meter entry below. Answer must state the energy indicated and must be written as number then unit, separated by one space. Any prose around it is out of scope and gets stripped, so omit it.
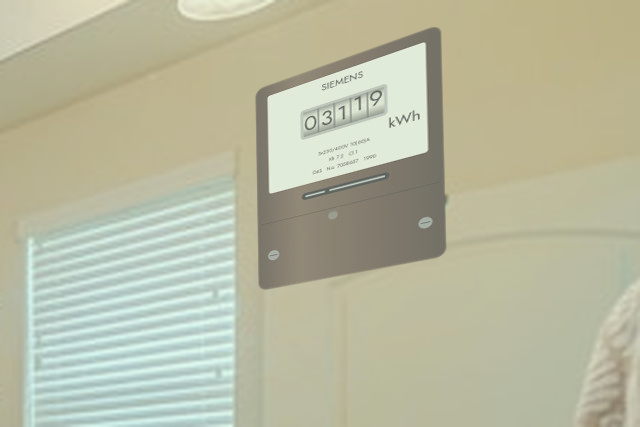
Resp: 3119 kWh
